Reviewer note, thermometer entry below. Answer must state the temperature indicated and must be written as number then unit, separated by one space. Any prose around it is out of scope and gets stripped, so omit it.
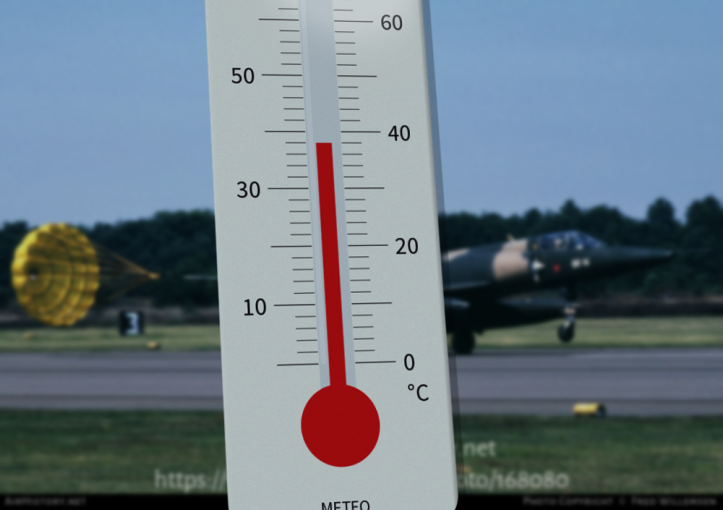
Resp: 38 °C
